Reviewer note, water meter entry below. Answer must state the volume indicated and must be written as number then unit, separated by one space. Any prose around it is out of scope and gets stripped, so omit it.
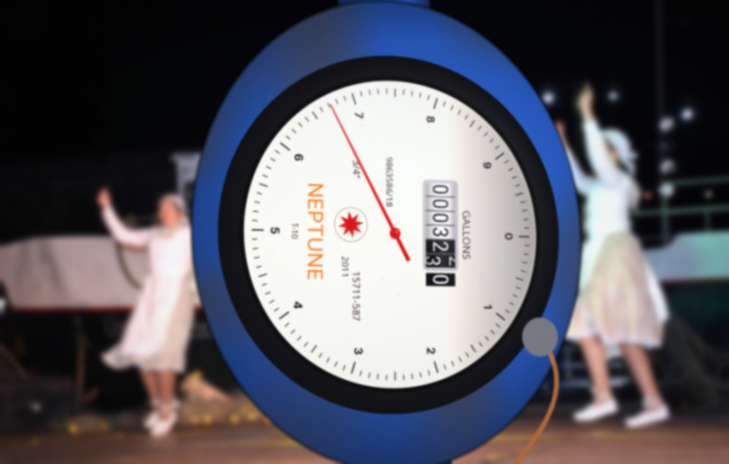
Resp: 3226.7 gal
